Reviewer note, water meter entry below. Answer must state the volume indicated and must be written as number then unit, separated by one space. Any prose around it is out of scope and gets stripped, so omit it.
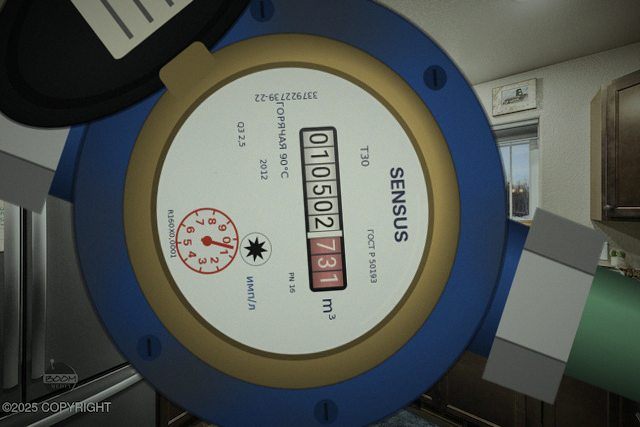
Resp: 10502.7310 m³
